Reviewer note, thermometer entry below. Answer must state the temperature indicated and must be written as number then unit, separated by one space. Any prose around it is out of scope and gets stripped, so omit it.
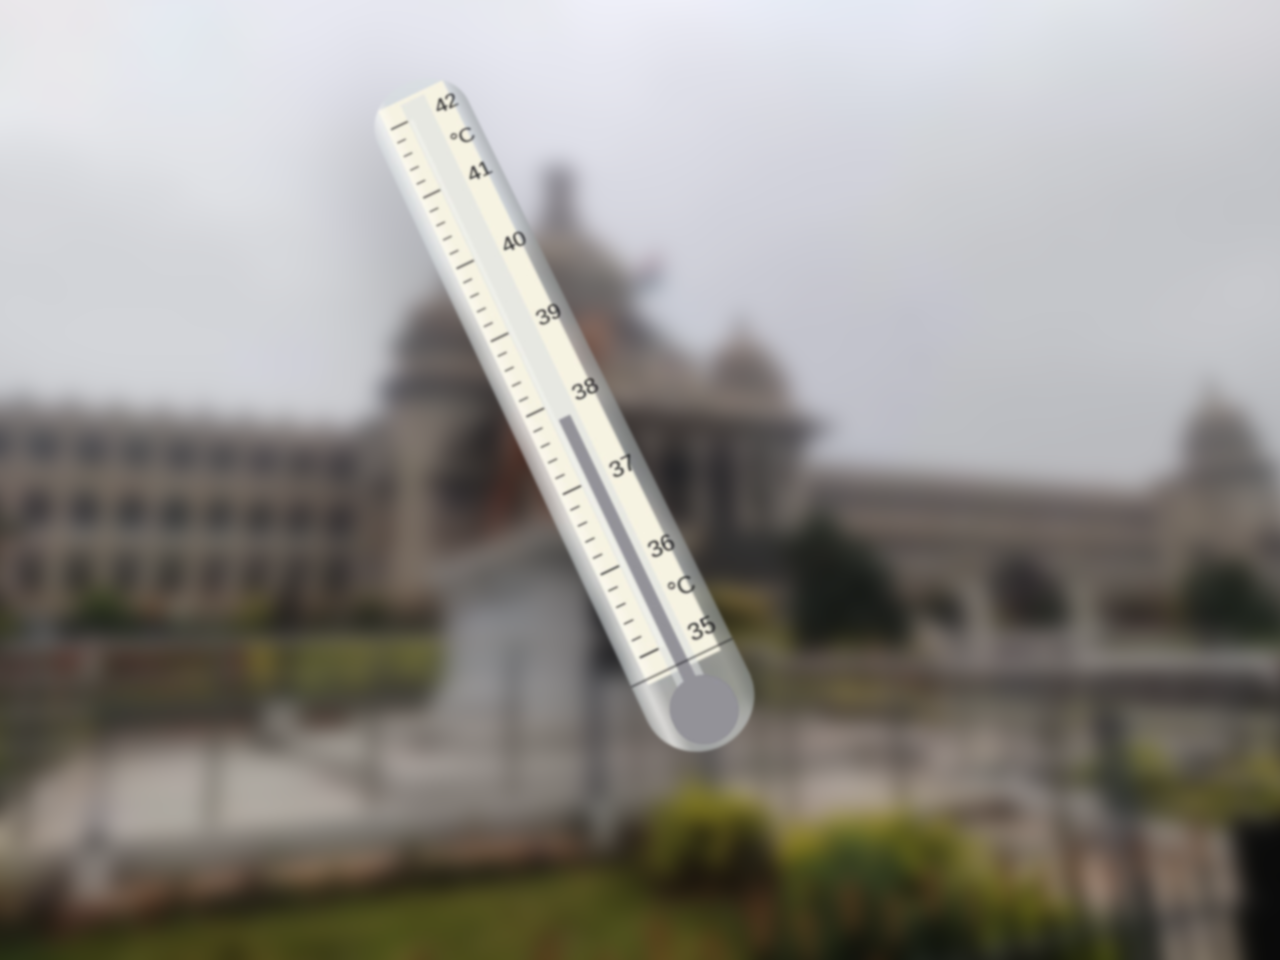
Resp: 37.8 °C
